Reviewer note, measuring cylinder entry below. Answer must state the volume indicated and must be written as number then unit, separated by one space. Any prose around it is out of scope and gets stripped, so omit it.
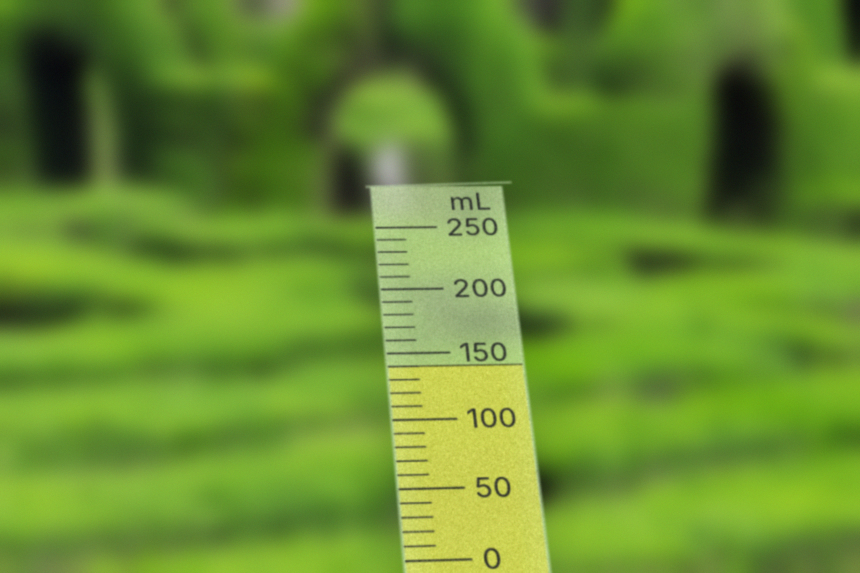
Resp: 140 mL
